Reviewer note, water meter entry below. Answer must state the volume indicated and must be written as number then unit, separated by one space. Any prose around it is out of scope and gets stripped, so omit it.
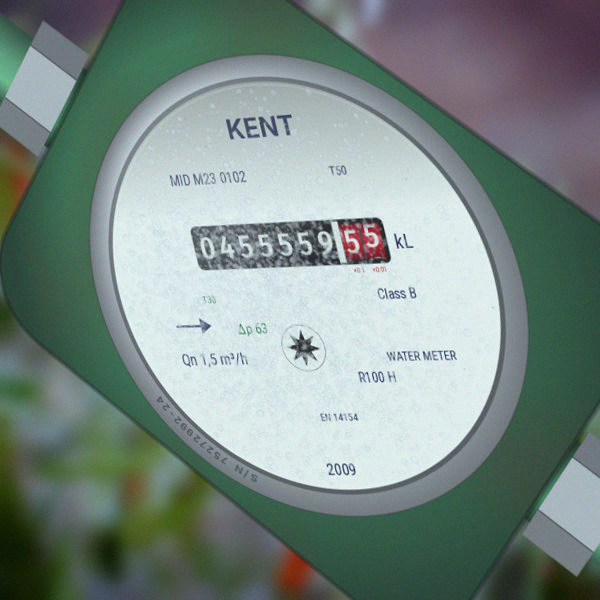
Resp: 455559.55 kL
